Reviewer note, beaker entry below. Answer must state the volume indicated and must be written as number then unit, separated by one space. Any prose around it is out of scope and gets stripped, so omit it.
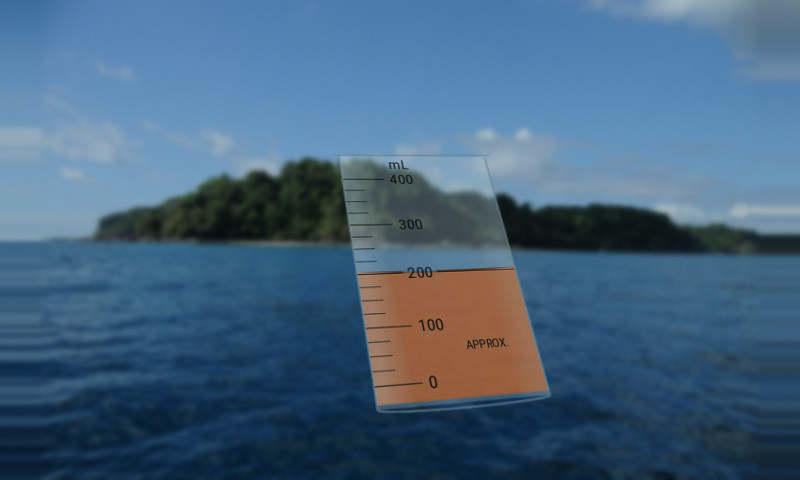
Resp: 200 mL
